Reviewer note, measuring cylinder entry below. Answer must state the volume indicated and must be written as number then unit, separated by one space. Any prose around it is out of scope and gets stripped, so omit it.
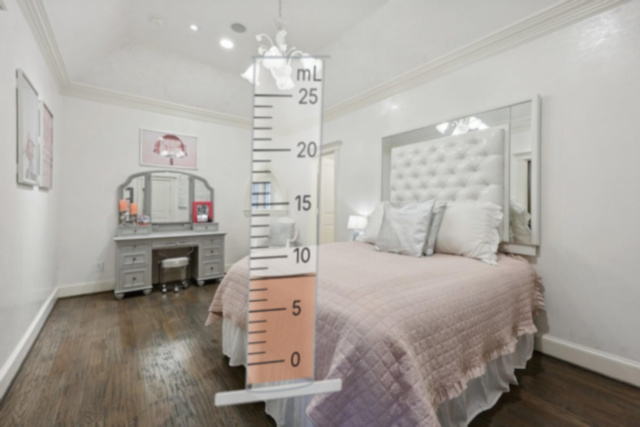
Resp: 8 mL
